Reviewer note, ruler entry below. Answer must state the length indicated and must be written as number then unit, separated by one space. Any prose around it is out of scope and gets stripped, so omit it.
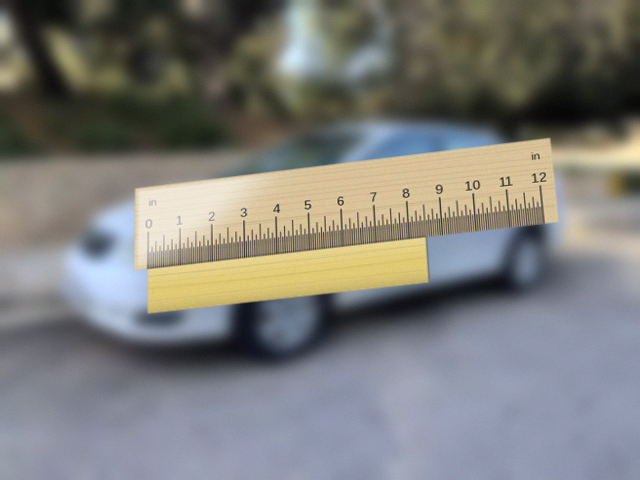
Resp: 8.5 in
